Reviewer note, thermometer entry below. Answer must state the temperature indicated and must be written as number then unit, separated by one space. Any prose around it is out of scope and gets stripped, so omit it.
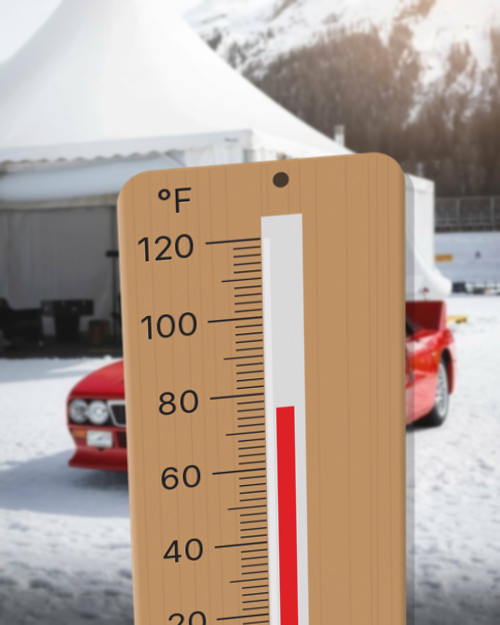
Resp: 76 °F
